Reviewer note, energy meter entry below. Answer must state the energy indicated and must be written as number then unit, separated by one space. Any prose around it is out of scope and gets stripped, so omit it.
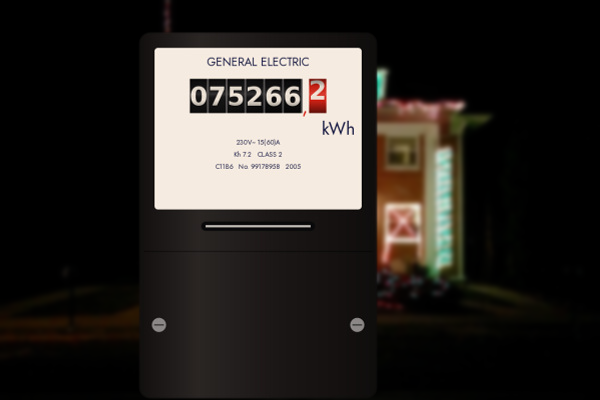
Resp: 75266.2 kWh
